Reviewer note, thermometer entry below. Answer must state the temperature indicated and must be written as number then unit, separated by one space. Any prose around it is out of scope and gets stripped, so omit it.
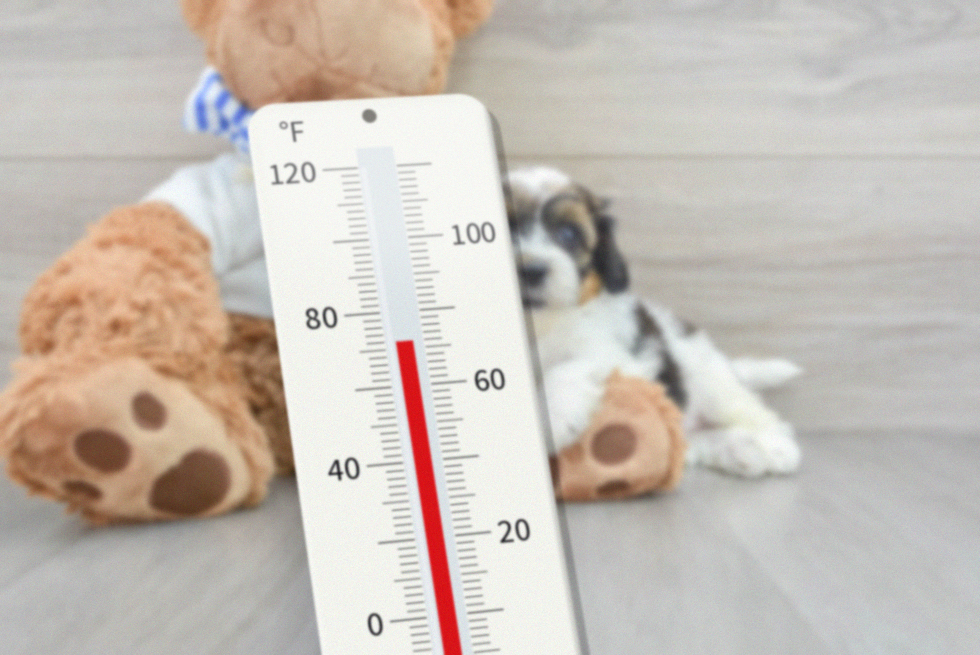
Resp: 72 °F
